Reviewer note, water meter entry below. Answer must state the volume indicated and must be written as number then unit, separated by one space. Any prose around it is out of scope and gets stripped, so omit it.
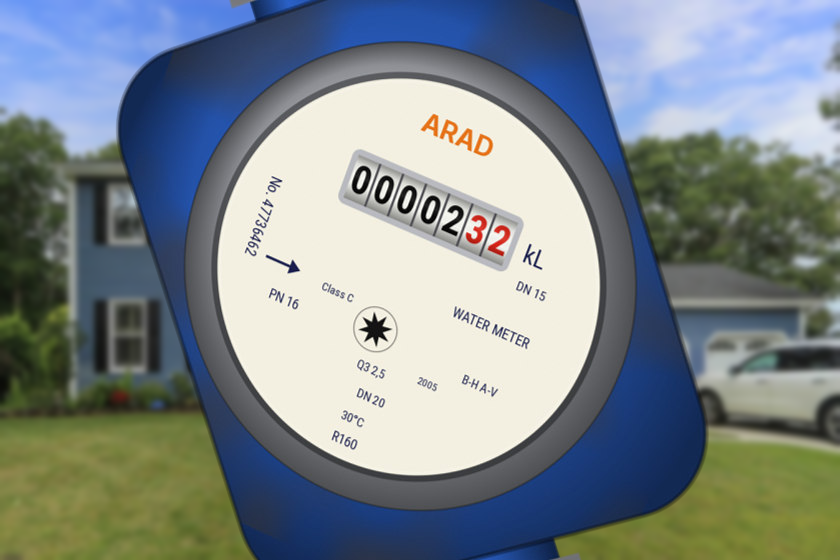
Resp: 2.32 kL
